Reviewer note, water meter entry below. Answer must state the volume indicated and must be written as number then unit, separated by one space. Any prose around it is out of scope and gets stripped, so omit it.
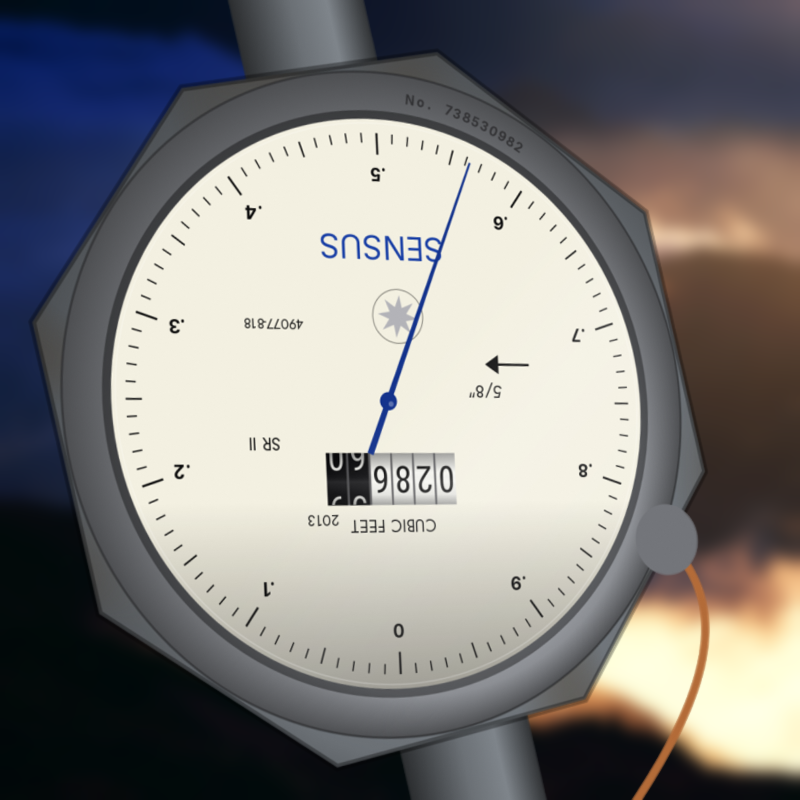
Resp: 28659.56 ft³
